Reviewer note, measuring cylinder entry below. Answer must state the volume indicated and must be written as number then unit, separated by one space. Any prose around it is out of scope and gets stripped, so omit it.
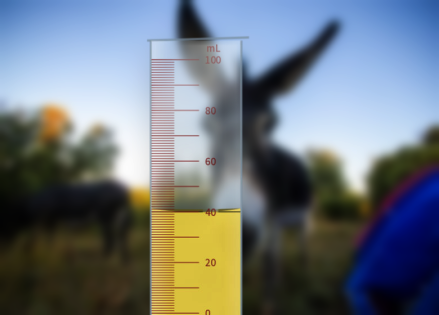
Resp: 40 mL
